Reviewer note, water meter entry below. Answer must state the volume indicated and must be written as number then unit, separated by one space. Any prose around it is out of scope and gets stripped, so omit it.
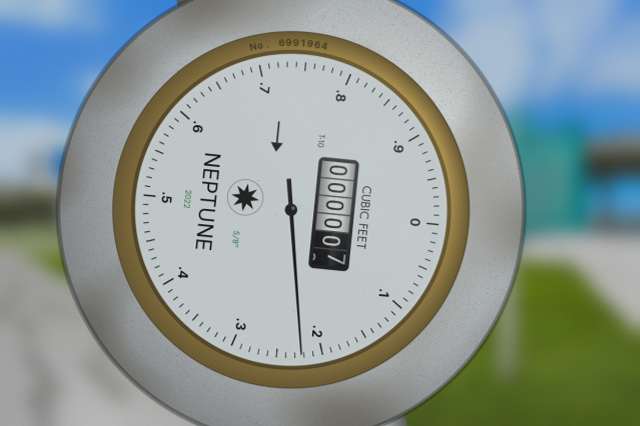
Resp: 7.22 ft³
